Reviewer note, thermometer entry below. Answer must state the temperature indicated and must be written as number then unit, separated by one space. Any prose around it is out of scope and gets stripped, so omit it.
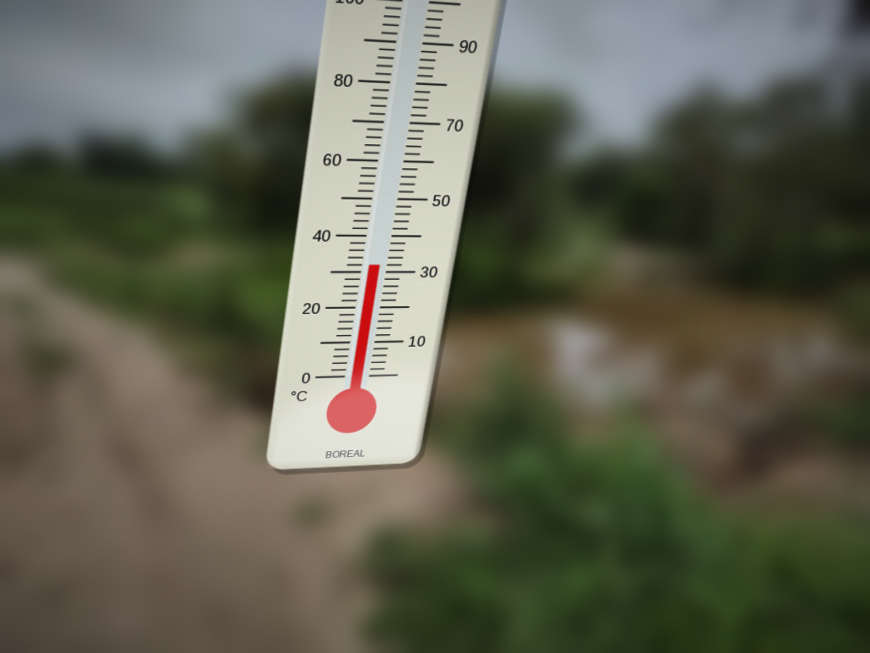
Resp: 32 °C
